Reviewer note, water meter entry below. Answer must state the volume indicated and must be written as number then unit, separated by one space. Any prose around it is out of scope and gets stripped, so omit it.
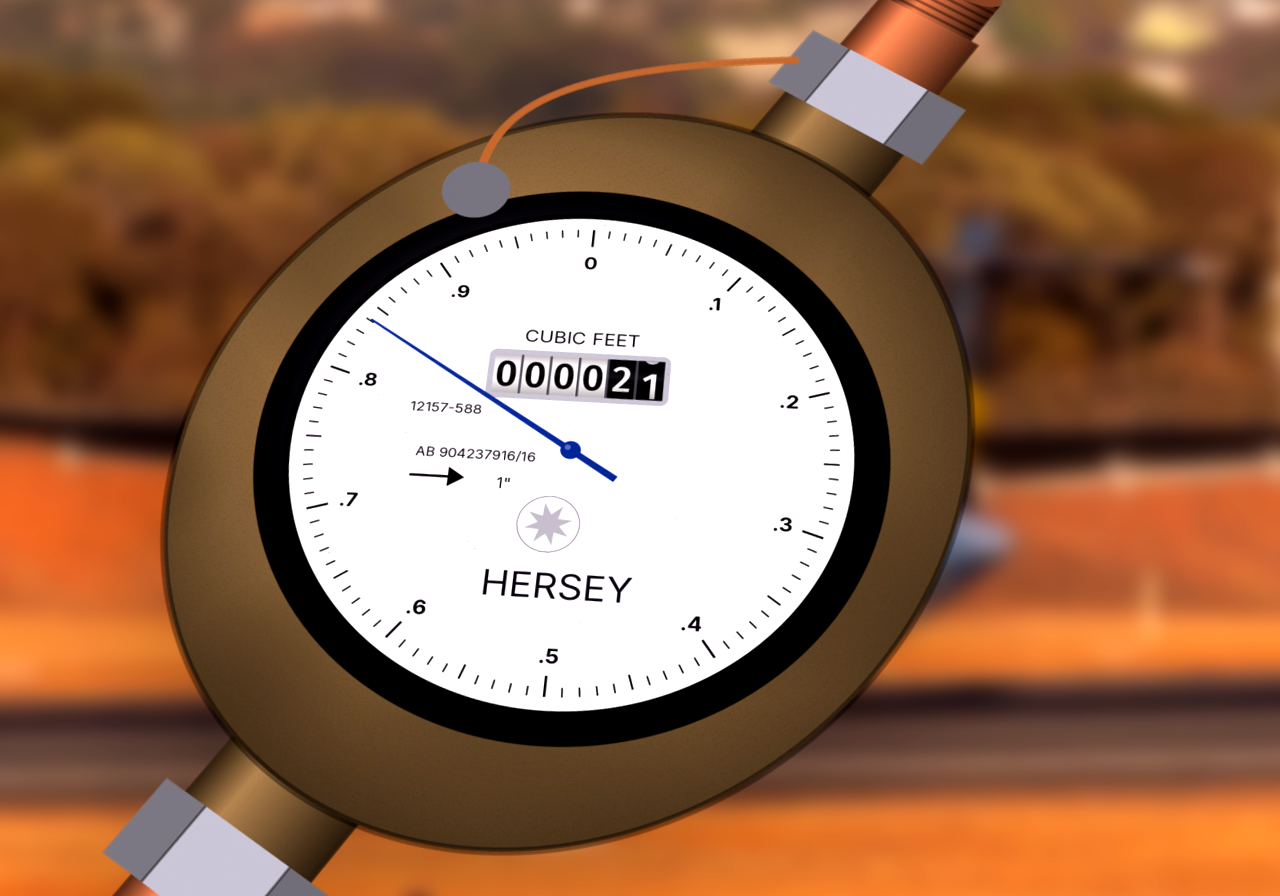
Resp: 20.84 ft³
